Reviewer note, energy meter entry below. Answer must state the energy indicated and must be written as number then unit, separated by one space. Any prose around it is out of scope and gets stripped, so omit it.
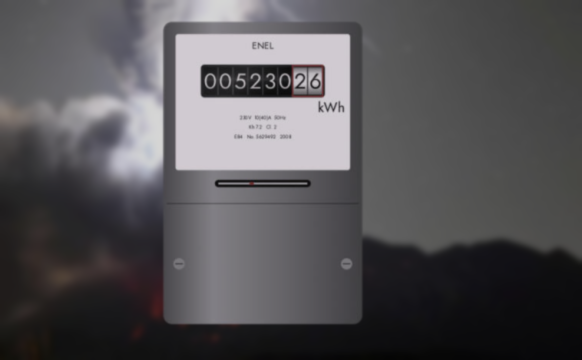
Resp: 5230.26 kWh
